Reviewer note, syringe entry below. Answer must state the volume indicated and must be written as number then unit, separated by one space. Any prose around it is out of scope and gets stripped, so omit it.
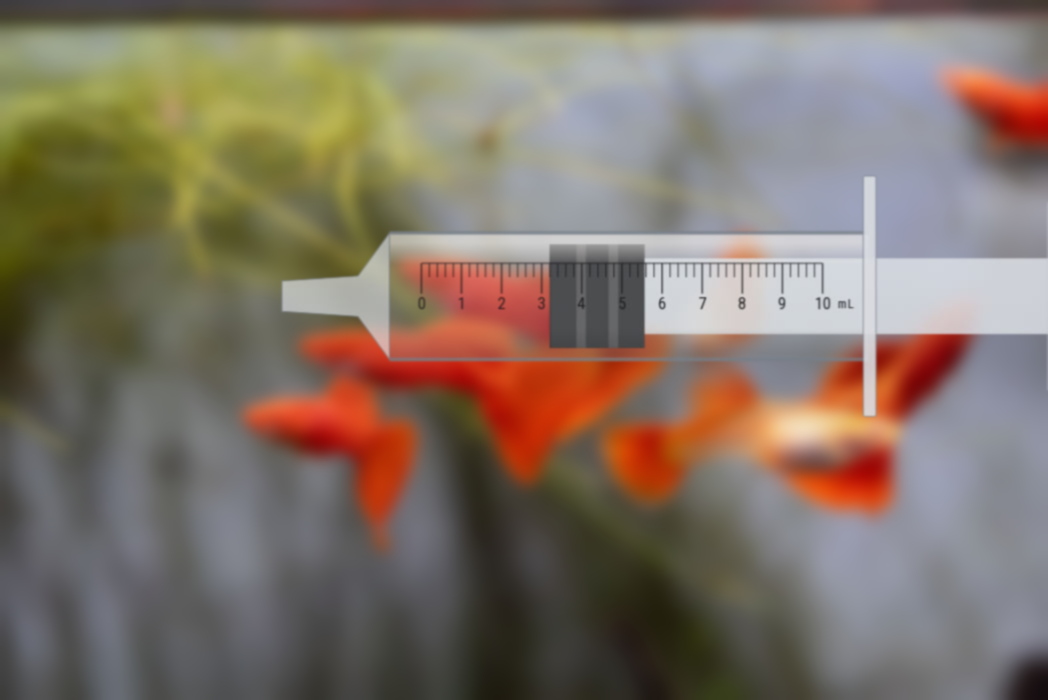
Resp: 3.2 mL
